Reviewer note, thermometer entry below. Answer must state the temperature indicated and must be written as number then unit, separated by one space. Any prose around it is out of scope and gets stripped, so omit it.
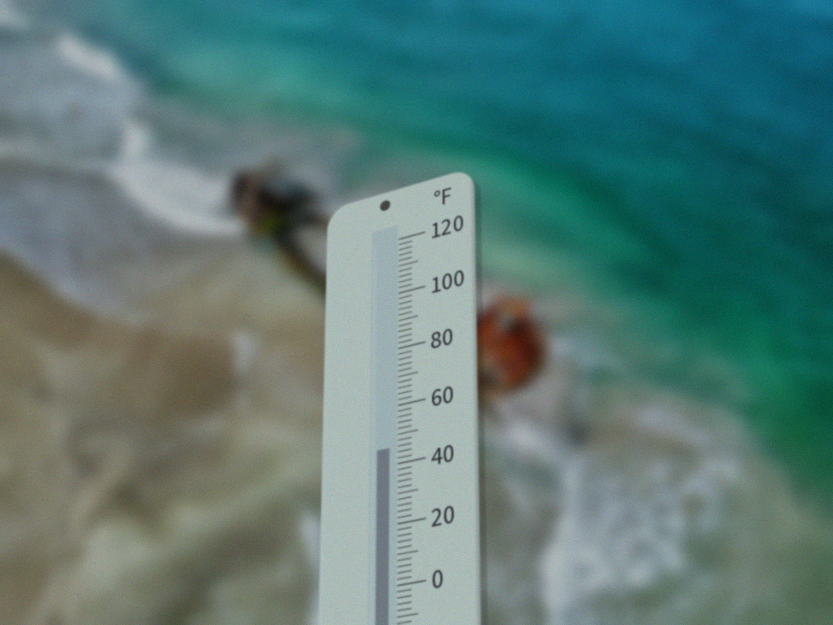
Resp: 46 °F
